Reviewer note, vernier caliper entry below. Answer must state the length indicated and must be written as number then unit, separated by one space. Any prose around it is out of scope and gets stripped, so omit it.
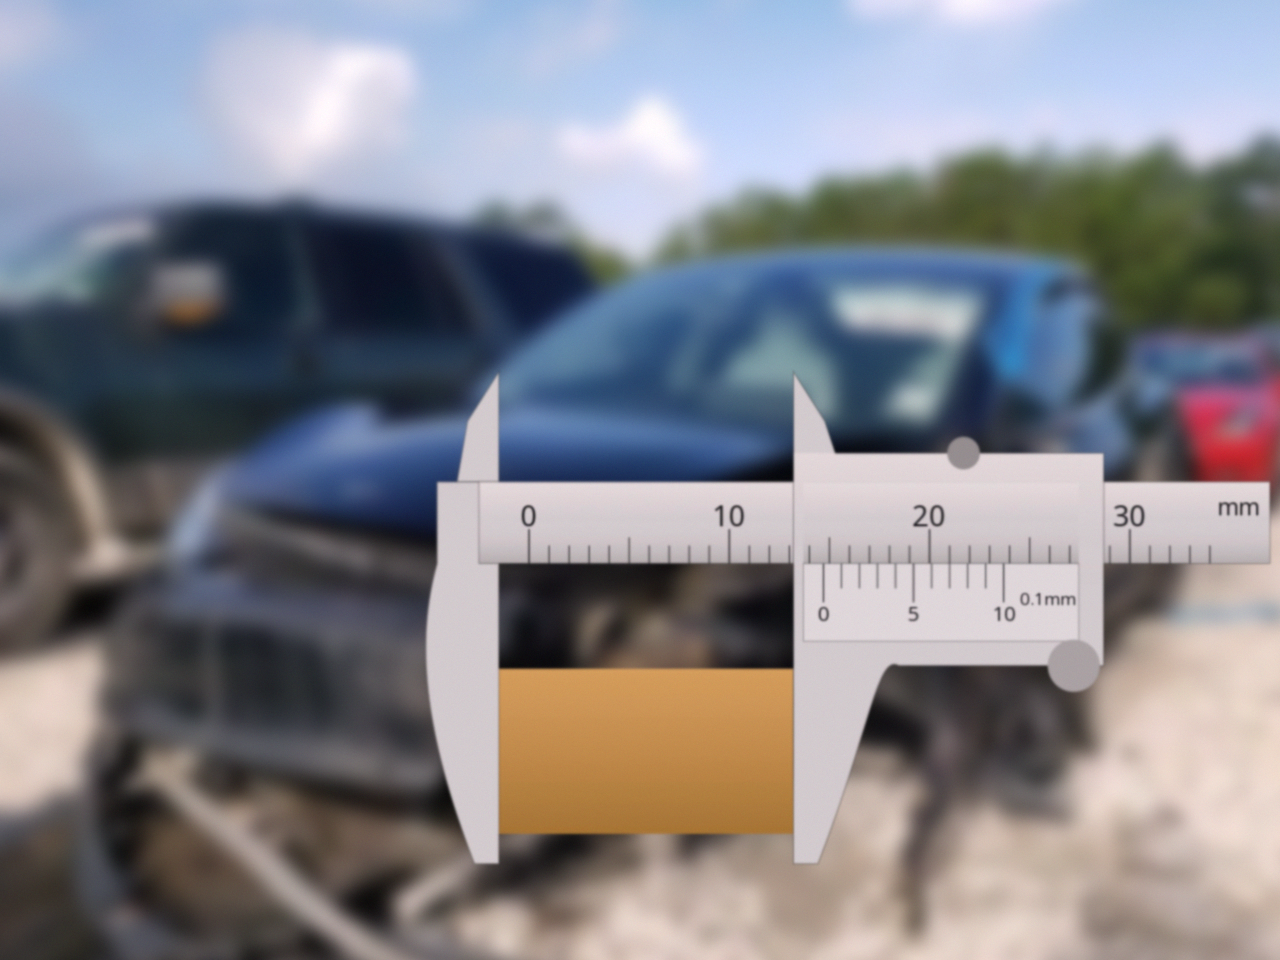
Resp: 14.7 mm
